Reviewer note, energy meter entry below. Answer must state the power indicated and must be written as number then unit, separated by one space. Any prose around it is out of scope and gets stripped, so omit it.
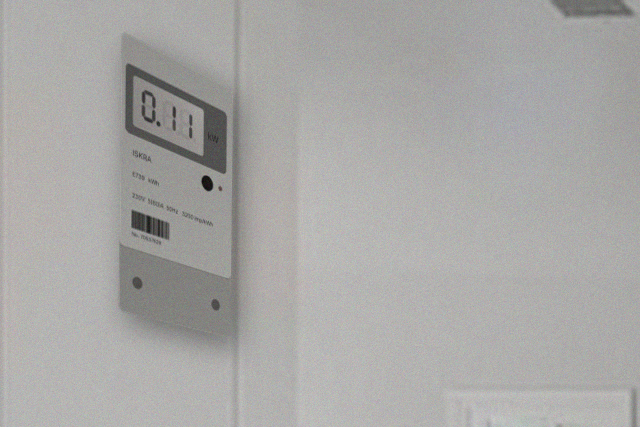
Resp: 0.11 kW
